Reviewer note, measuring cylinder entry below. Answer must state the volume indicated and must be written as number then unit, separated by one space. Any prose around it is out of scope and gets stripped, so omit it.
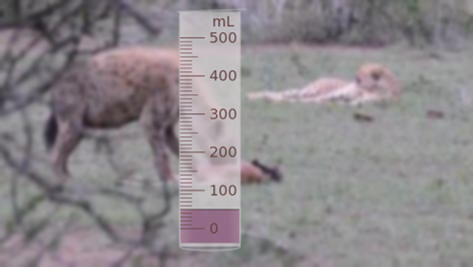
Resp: 50 mL
